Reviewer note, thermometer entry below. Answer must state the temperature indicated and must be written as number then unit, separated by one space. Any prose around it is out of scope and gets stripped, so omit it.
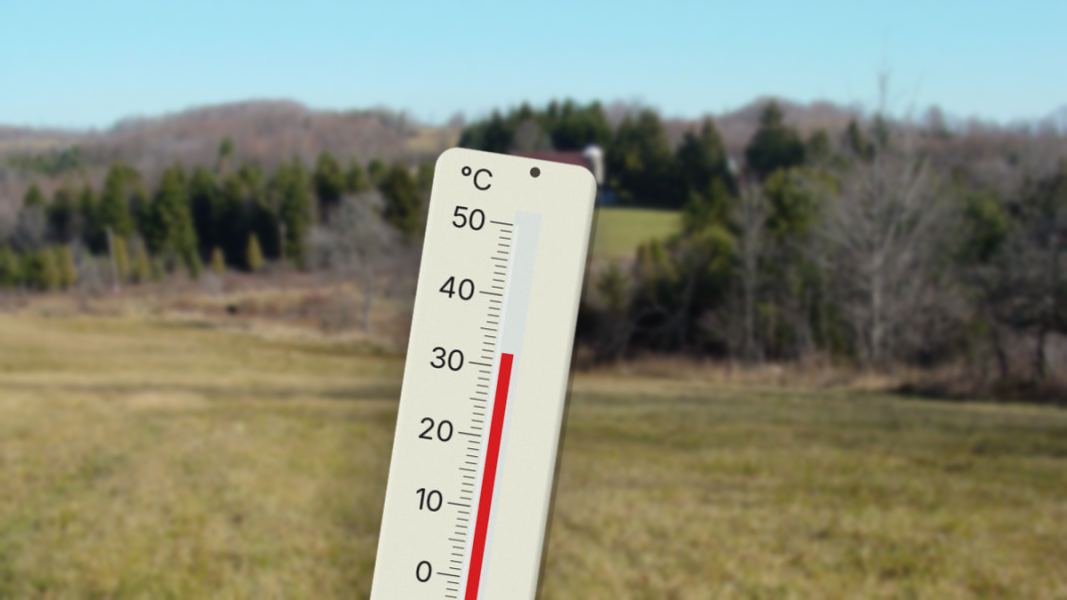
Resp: 32 °C
